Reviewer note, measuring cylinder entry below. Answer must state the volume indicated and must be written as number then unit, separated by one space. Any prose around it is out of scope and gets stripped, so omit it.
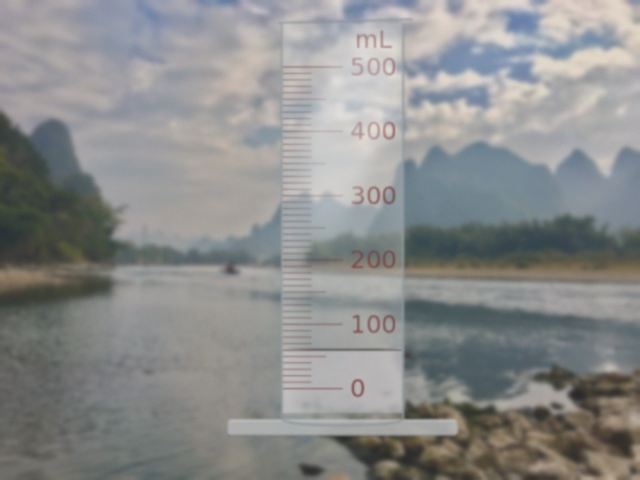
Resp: 60 mL
